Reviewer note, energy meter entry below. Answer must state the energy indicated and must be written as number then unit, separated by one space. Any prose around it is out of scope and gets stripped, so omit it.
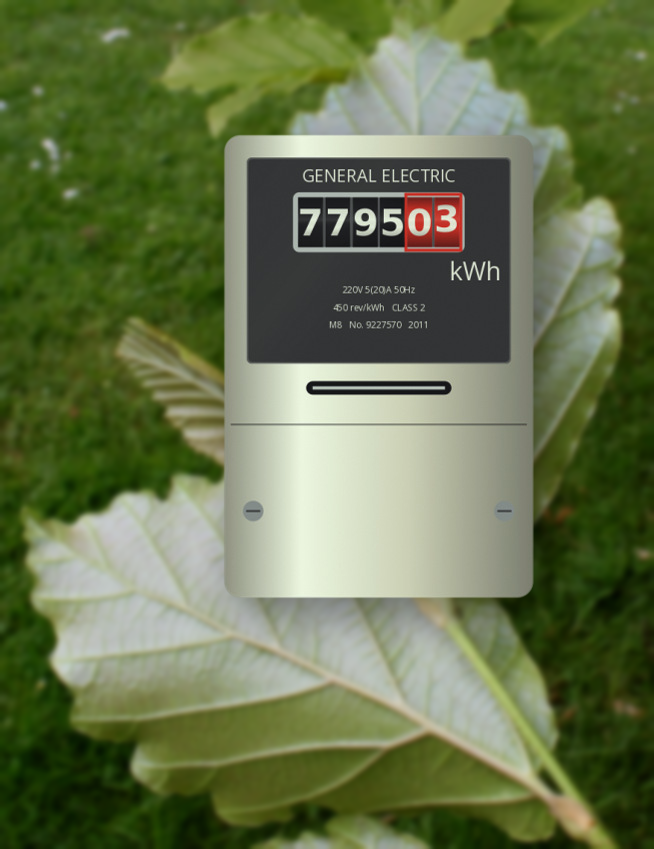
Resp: 7795.03 kWh
